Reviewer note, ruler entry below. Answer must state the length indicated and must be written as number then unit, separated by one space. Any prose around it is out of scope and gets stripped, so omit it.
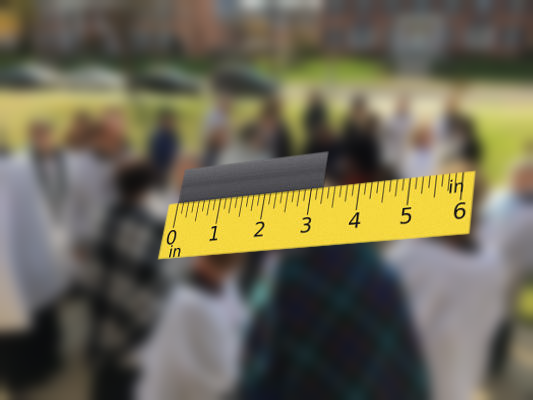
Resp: 3.25 in
